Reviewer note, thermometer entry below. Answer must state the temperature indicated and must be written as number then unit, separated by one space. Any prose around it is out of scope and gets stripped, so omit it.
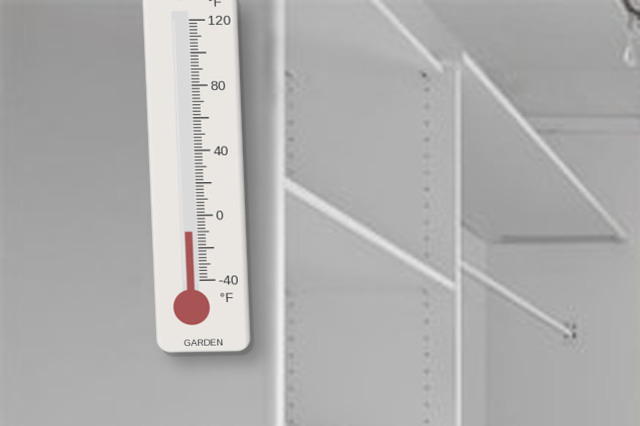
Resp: -10 °F
